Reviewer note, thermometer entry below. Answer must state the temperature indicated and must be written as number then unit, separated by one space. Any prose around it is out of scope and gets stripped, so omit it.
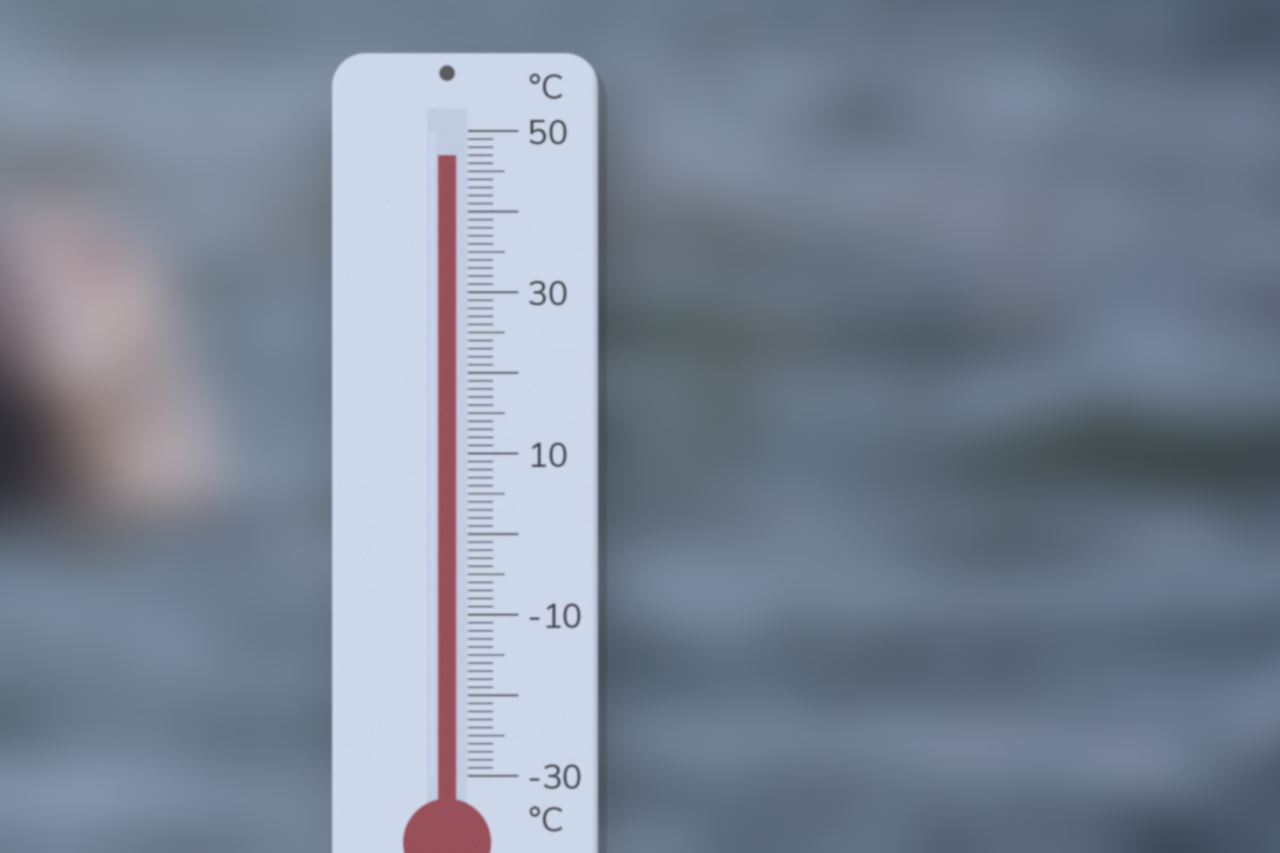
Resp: 47 °C
